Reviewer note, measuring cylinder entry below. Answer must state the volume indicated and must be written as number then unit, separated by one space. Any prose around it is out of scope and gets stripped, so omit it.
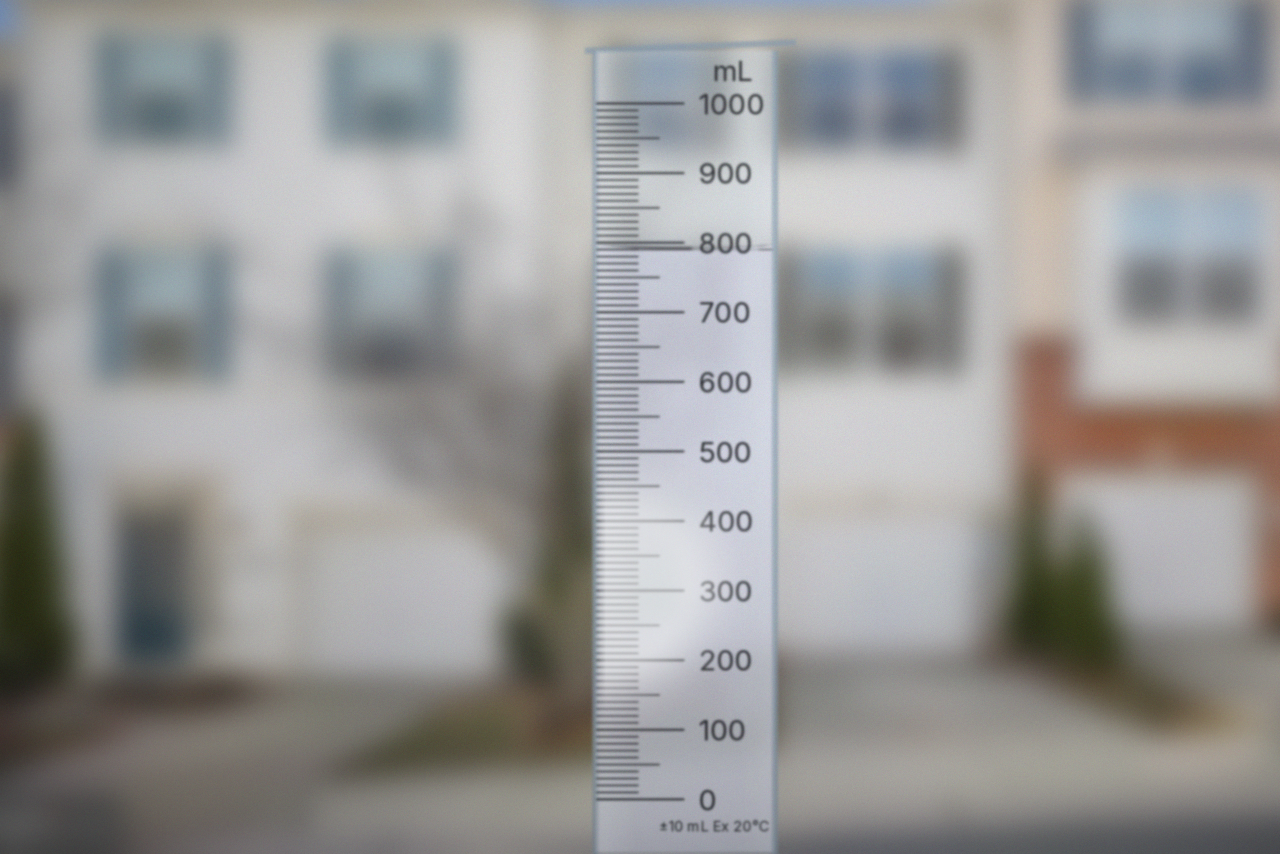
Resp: 790 mL
